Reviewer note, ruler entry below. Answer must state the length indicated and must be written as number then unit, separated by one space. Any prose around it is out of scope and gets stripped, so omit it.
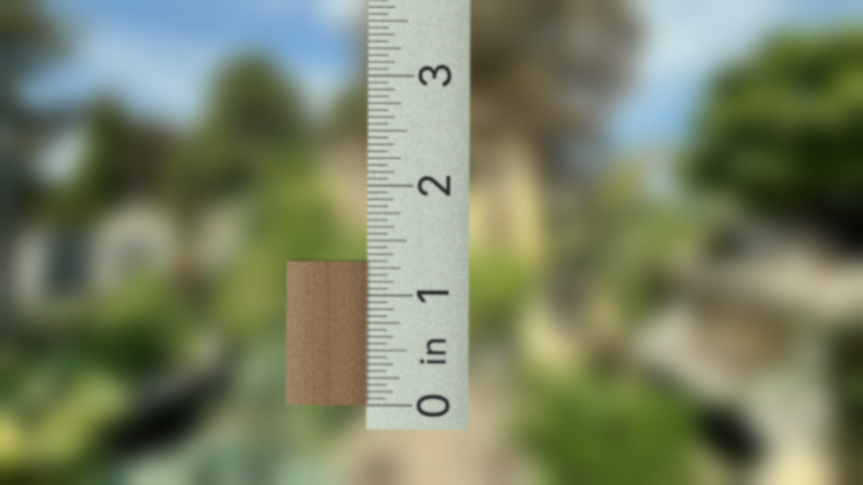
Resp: 1.3125 in
